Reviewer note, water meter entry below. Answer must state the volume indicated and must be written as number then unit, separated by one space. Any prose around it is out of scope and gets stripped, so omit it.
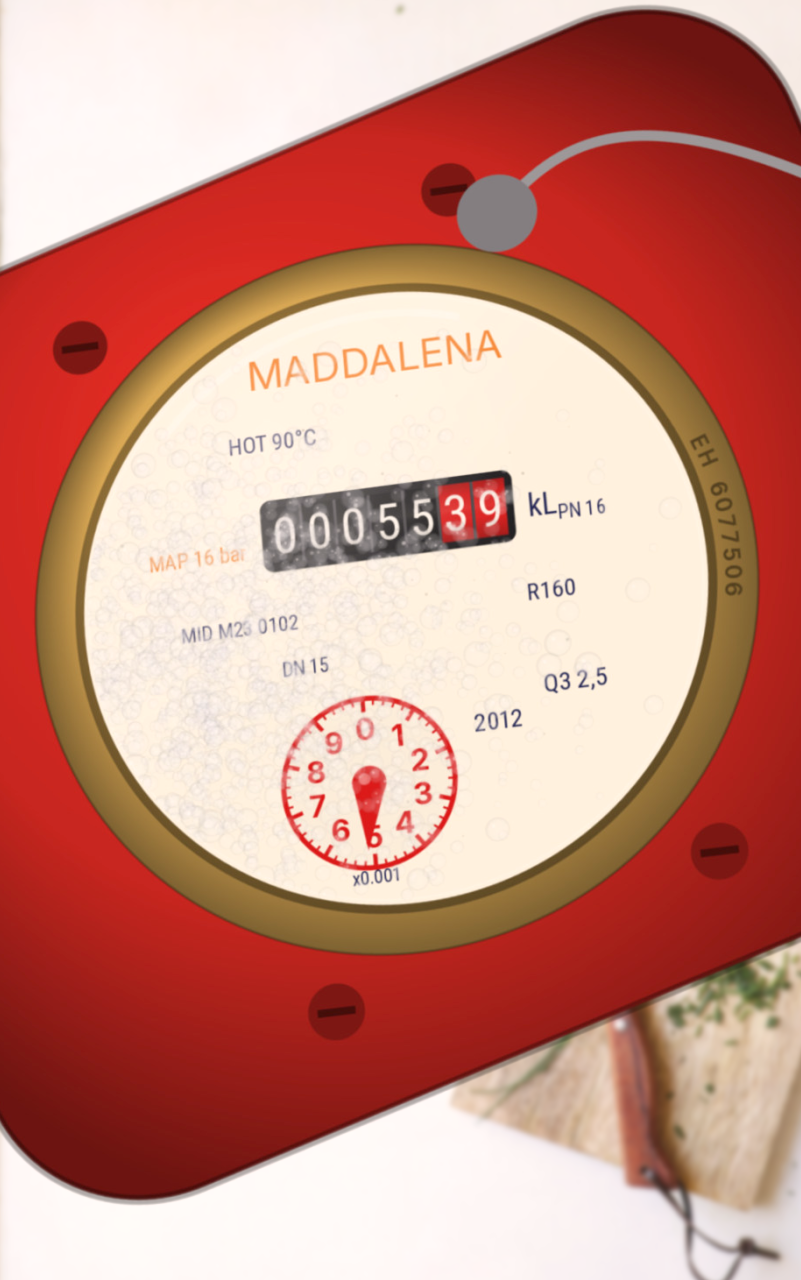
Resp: 55.395 kL
